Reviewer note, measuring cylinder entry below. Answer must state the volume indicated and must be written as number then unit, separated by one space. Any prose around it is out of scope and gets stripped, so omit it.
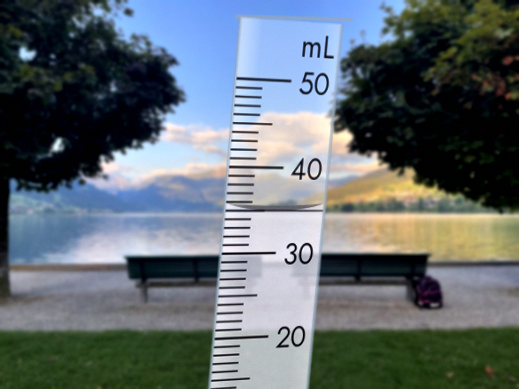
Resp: 35 mL
